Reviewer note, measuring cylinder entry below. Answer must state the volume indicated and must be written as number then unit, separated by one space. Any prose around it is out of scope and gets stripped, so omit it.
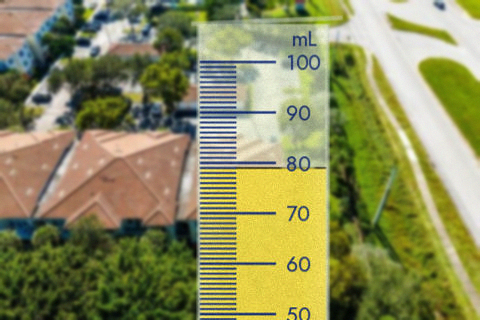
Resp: 79 mL
